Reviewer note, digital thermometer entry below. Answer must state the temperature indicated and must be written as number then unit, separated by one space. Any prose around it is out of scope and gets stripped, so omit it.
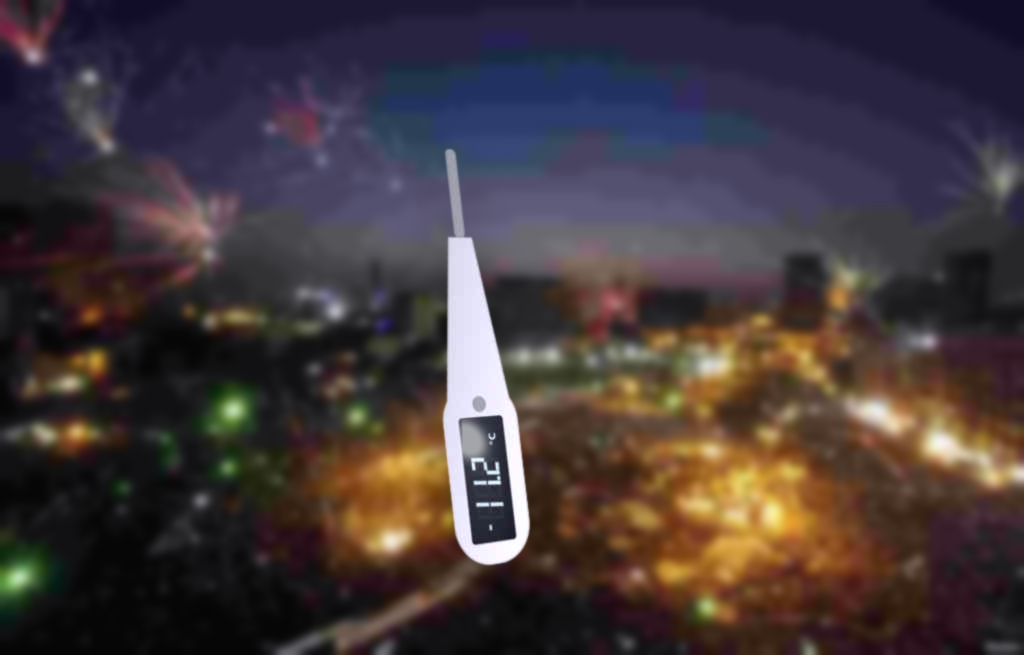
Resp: -11.2 °C
